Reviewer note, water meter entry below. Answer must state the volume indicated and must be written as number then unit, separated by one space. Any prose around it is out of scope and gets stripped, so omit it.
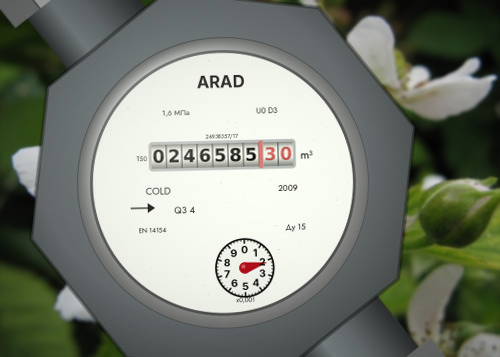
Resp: 246585.302 m³
